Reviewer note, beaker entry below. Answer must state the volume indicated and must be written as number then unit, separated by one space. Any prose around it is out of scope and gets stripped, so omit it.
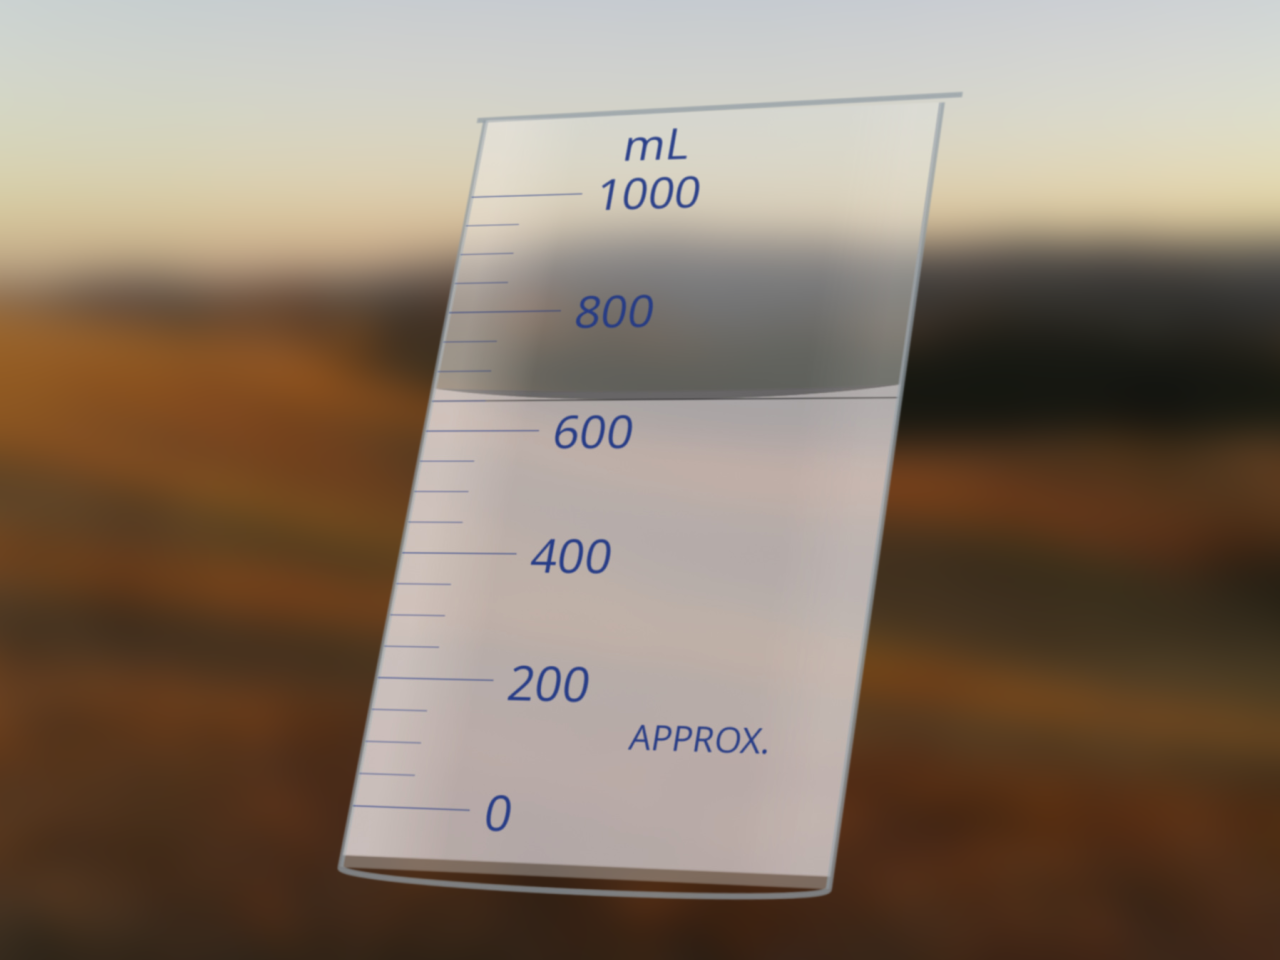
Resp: 650 mL
